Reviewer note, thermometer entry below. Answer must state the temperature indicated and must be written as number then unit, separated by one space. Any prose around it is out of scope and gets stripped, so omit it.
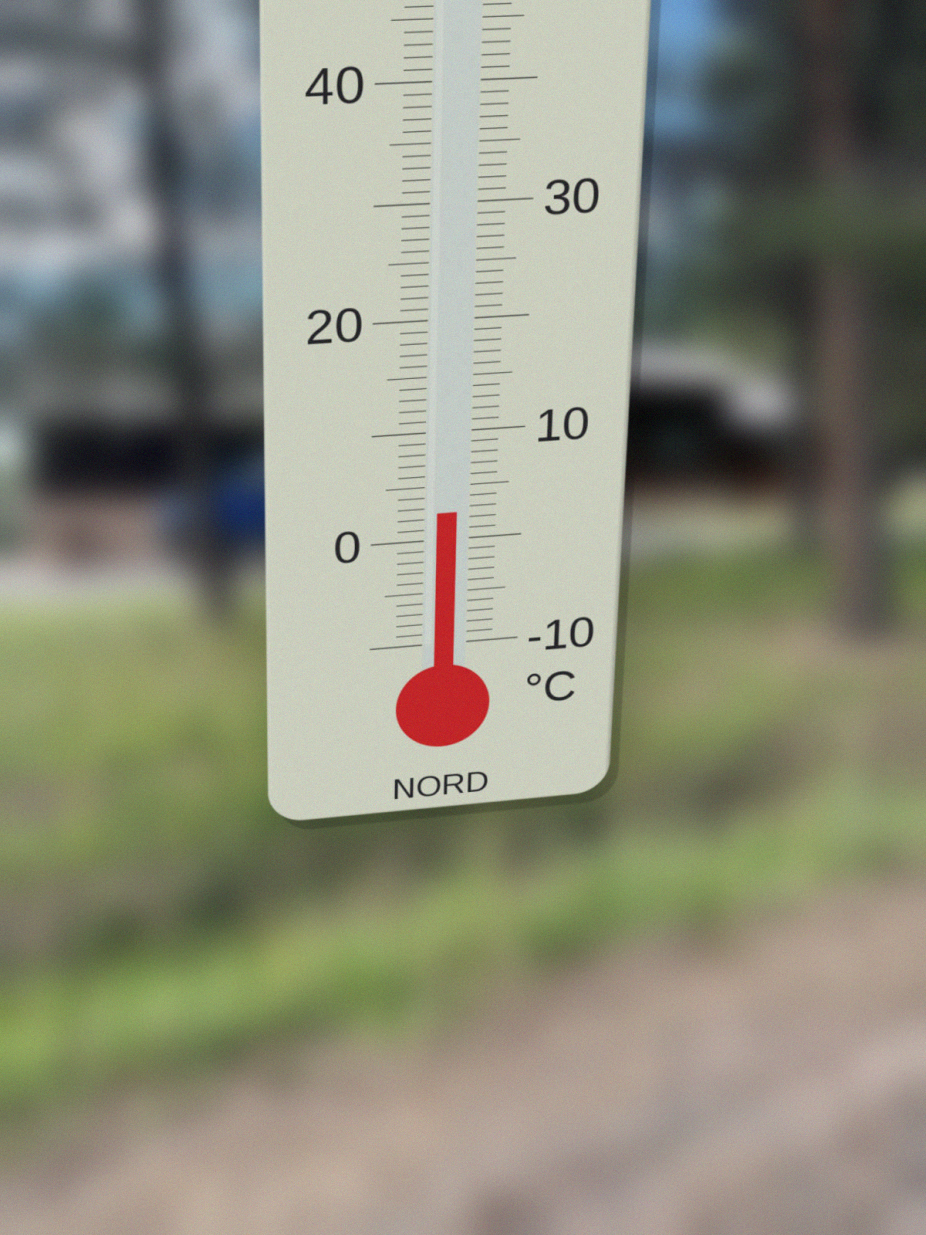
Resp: 2.5 °C
